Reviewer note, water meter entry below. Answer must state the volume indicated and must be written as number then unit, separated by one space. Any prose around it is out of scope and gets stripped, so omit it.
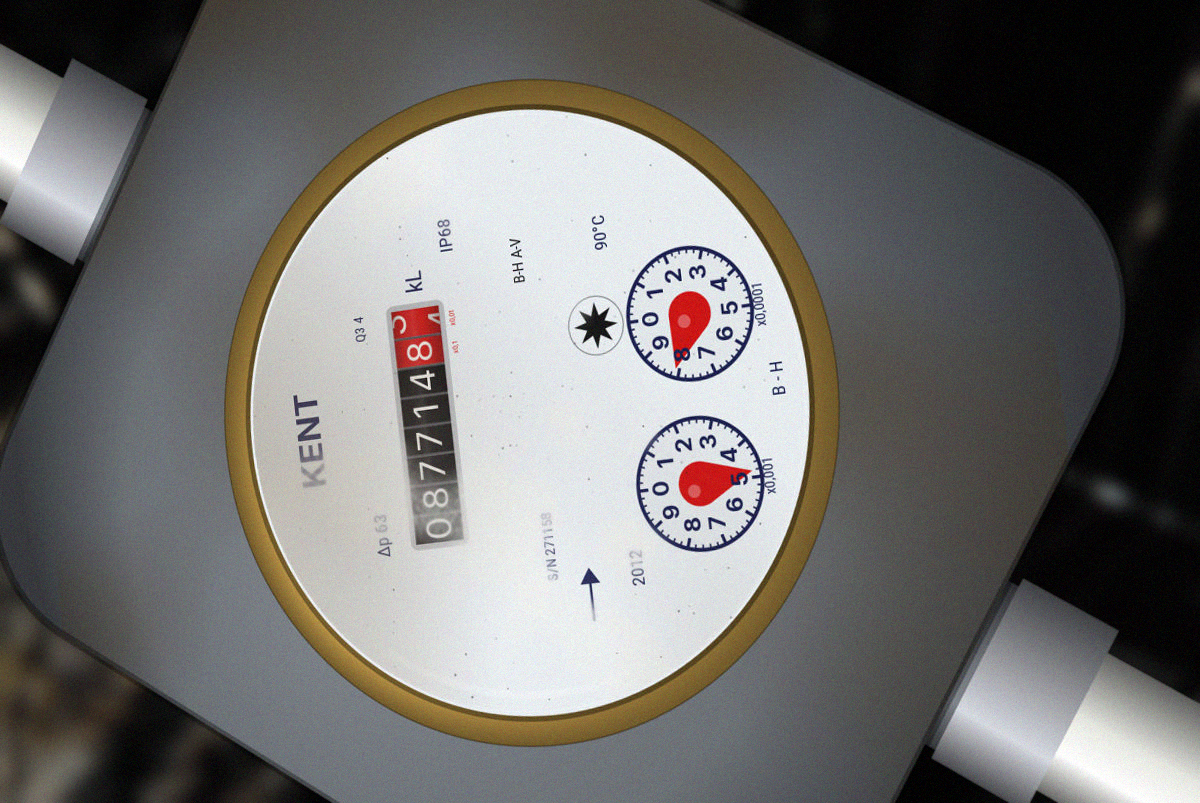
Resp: 87714.8348 kL
